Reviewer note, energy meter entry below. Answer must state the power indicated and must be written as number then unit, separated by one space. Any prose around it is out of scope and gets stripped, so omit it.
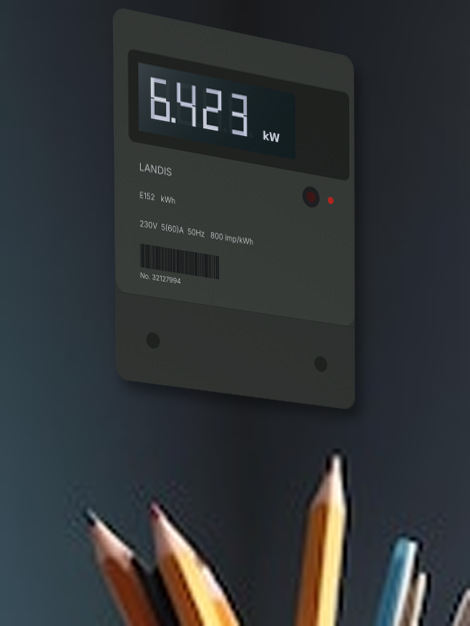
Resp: 6.423 kW
